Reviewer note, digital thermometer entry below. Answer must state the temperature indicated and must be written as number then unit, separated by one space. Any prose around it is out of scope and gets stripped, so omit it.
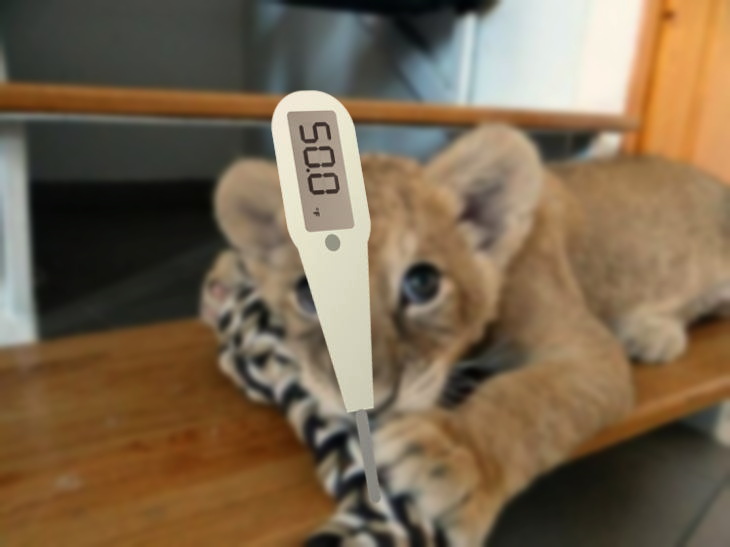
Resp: 50.0 °F
